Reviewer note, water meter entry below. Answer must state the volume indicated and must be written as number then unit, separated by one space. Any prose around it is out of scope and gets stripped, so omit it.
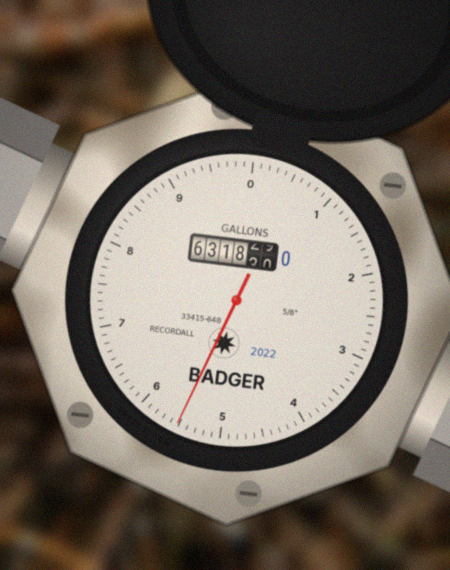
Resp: 6318295.5 gal
